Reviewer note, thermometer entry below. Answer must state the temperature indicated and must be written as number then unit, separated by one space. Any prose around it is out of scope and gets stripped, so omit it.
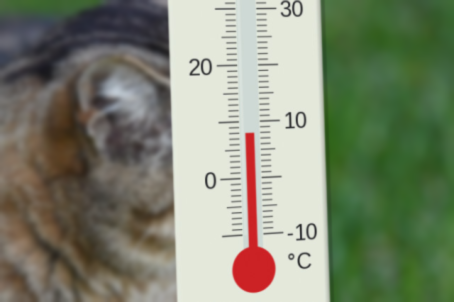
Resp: 8 °C
